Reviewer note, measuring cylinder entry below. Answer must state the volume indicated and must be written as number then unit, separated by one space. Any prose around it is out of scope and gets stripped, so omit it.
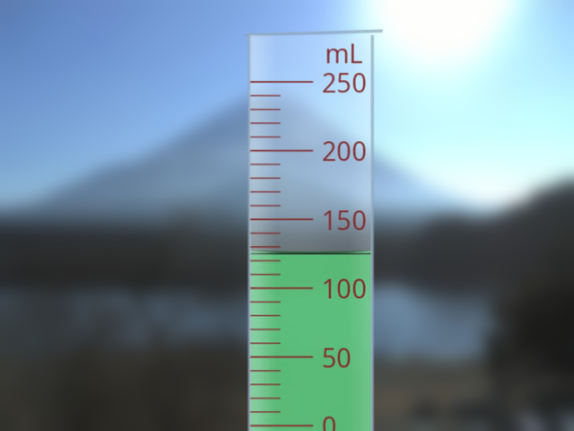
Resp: 125 mL
